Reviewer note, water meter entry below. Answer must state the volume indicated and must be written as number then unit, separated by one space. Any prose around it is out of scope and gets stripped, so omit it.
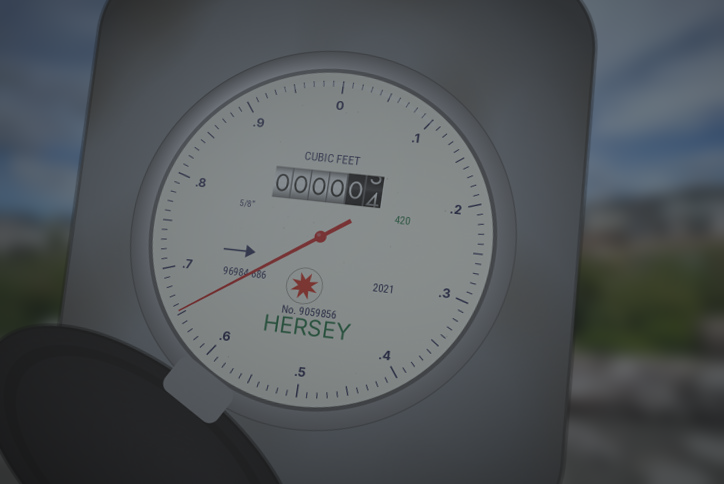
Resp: 3.65 ft³
